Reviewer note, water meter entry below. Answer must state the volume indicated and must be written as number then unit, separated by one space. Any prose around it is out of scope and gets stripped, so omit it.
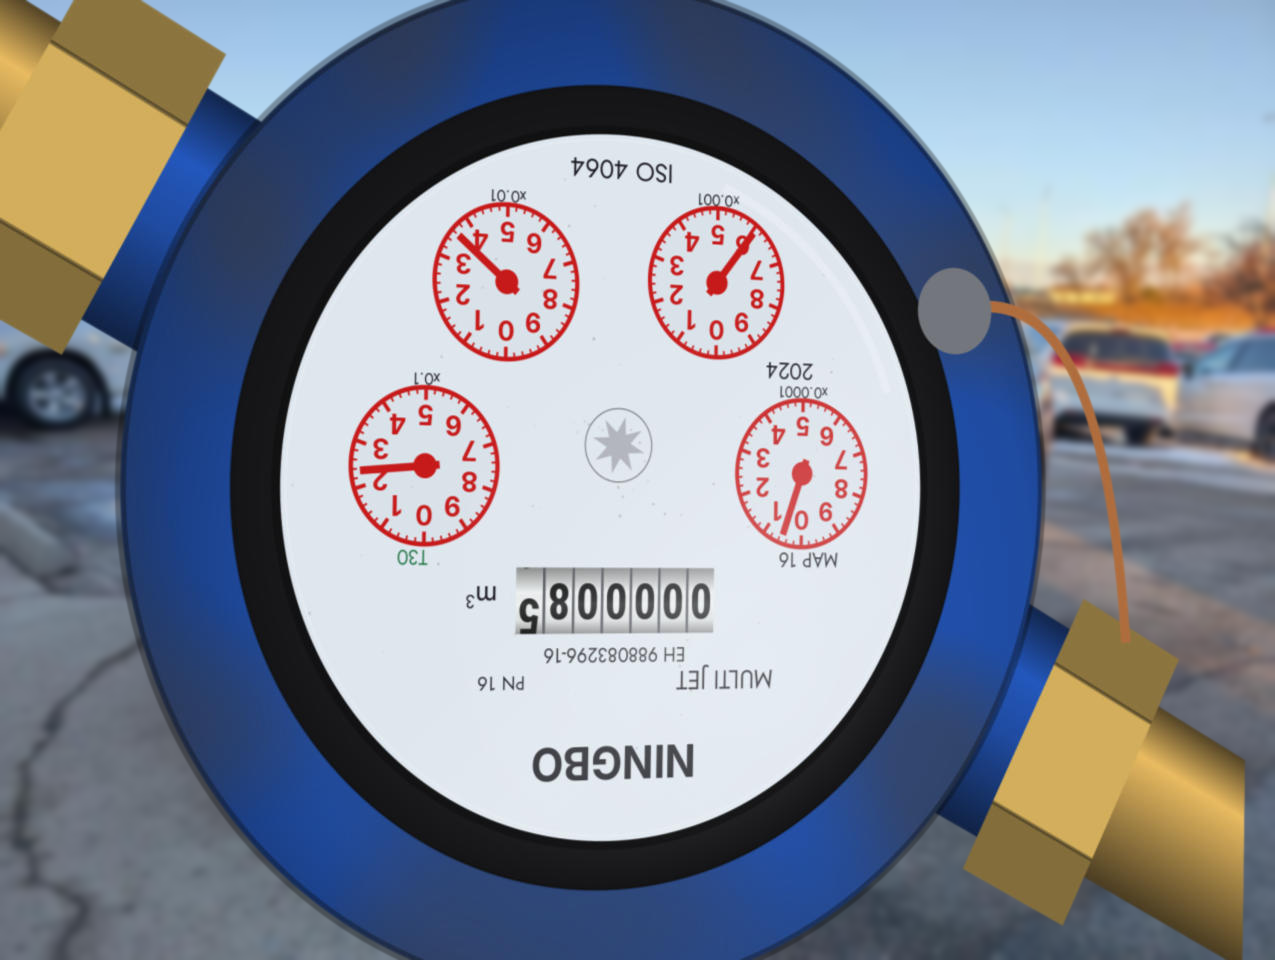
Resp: 85.2360 m³
